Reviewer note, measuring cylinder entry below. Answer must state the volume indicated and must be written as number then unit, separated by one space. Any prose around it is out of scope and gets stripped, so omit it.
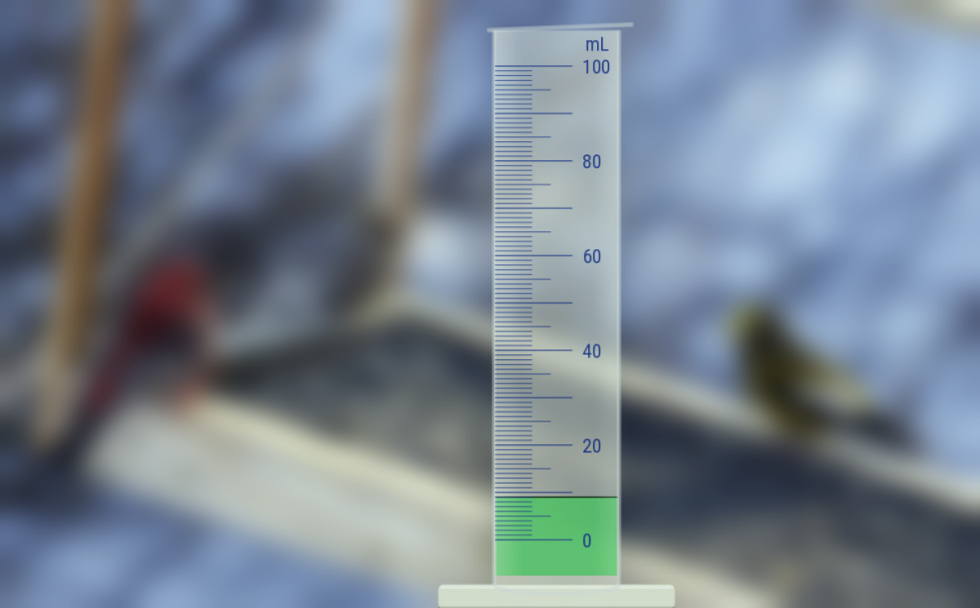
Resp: 9 mL
